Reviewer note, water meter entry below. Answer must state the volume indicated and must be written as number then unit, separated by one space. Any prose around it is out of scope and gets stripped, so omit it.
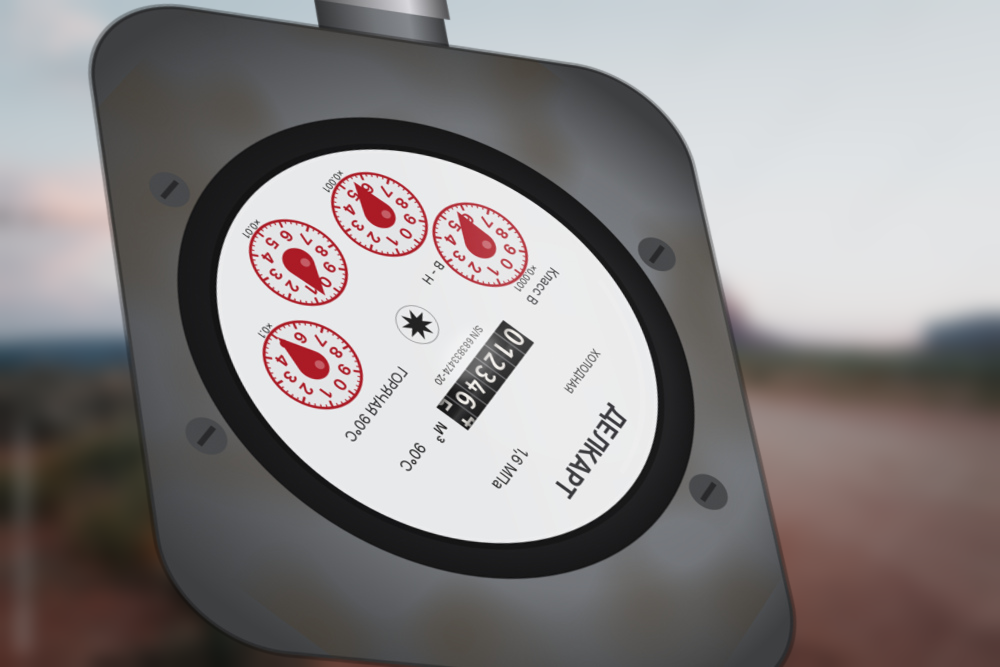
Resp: 123464.5055 m³
